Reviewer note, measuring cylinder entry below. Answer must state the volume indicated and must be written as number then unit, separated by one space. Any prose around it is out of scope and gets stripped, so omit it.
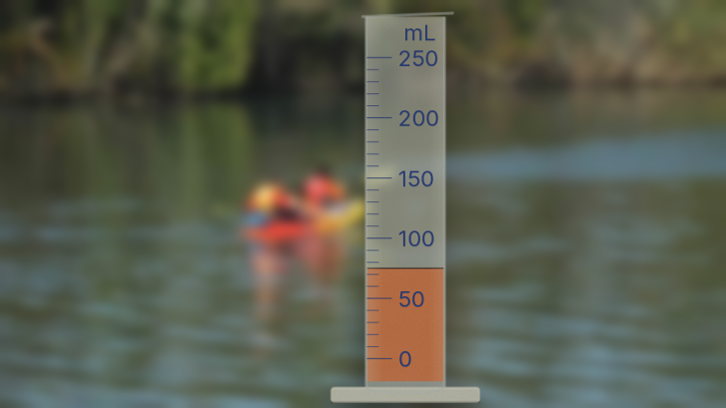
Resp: 75 mL
